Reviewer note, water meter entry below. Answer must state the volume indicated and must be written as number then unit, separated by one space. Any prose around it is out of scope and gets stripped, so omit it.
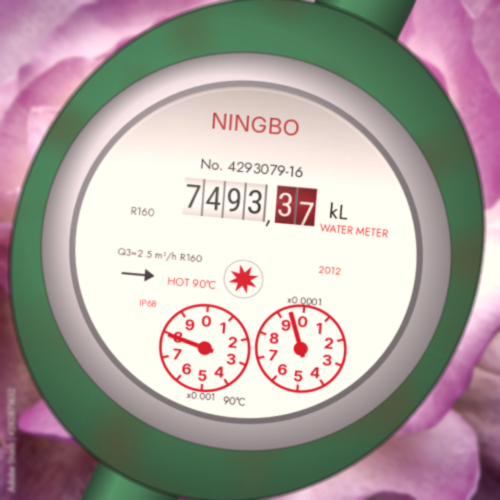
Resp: 7493.3679 kL
